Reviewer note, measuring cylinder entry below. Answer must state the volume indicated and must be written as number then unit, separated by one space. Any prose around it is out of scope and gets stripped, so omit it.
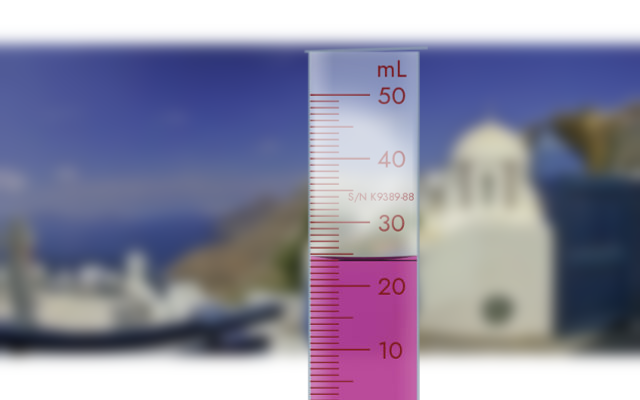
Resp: 24 mL
